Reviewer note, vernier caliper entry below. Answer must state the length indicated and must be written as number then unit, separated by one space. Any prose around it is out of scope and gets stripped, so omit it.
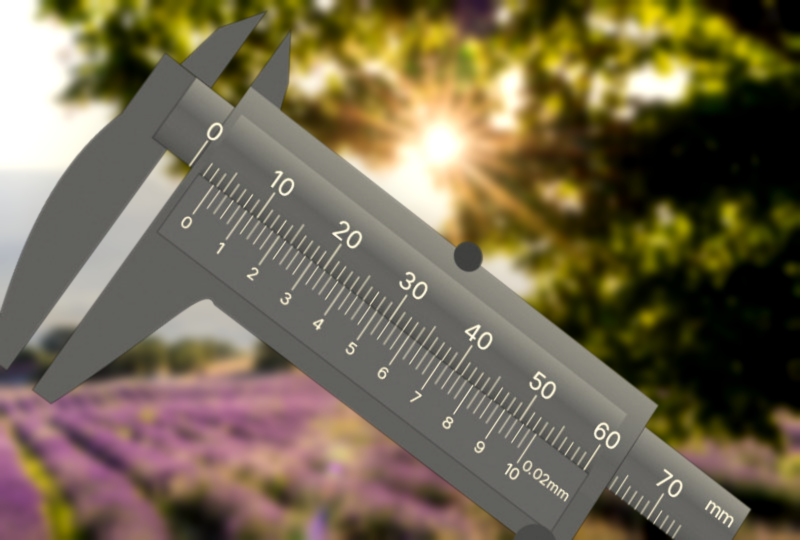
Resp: 3.6 mm
